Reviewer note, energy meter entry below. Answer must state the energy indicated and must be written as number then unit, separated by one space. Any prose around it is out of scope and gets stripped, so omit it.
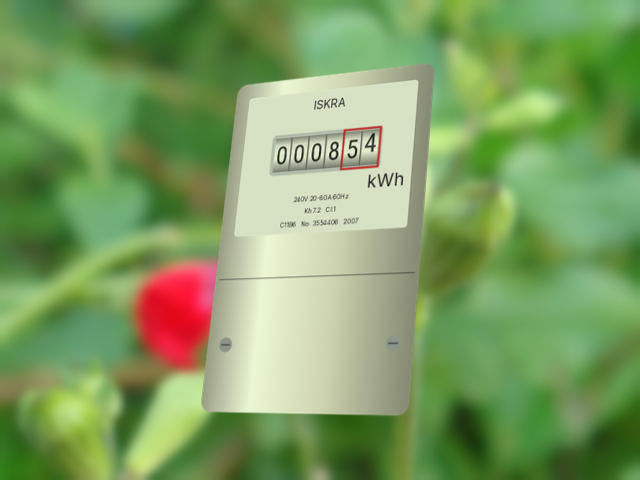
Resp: 8.54 kWh
